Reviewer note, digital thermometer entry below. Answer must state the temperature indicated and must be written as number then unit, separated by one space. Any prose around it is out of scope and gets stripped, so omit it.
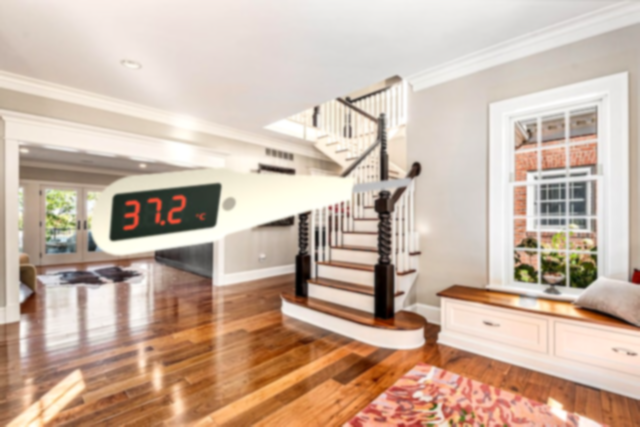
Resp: 37.2 °C
